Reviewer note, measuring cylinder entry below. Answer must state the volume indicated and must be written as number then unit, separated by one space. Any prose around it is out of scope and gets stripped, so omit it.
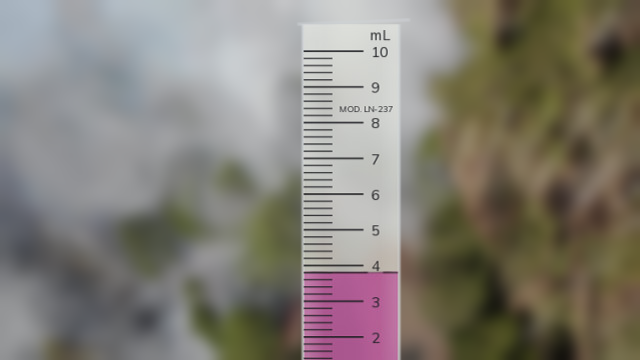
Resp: 3.8 mL
